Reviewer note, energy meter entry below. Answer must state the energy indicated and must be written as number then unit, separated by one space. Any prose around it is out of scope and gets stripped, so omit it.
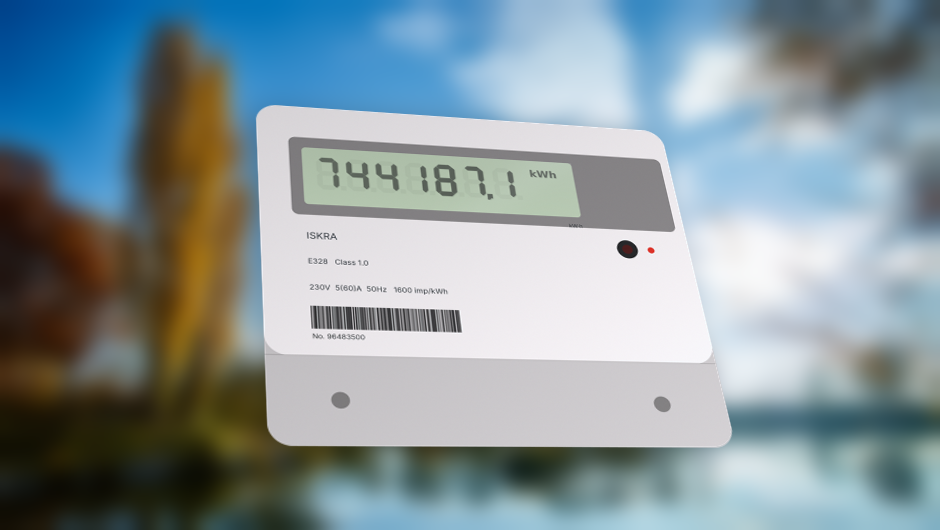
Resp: 744187.1 kWh
